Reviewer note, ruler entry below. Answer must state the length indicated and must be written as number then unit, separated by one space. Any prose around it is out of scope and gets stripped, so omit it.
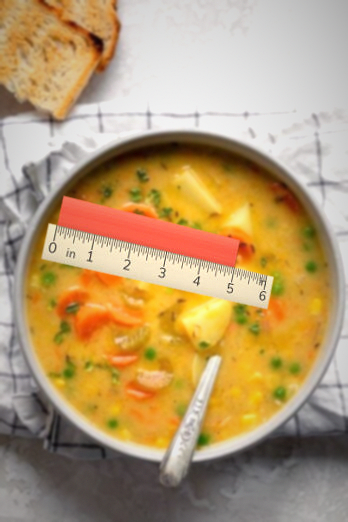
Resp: 5 in
